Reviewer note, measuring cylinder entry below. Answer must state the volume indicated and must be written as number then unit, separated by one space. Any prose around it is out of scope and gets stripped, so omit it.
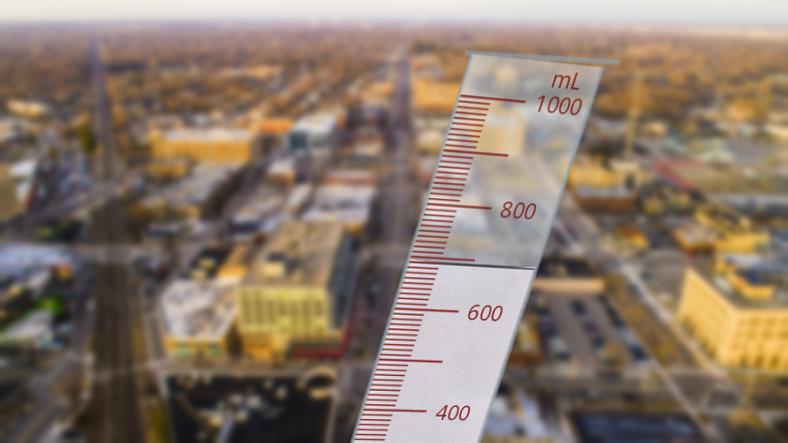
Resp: 690 mL
